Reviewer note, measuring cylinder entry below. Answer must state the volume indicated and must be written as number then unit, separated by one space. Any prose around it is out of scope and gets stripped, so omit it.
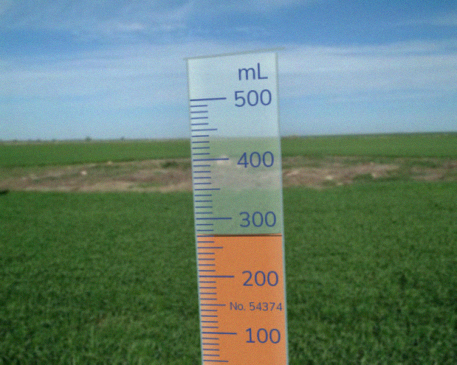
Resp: 270 mL
